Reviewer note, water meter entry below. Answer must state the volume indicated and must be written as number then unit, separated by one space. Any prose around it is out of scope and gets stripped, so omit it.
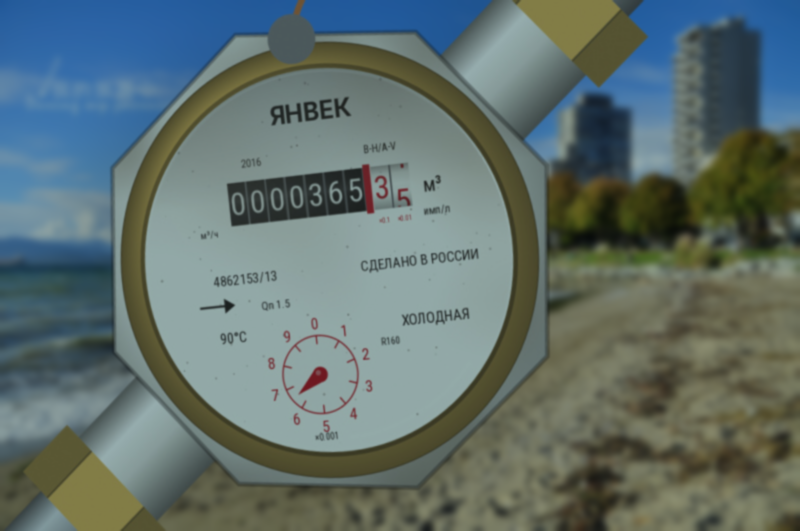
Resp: 365.346 m³
